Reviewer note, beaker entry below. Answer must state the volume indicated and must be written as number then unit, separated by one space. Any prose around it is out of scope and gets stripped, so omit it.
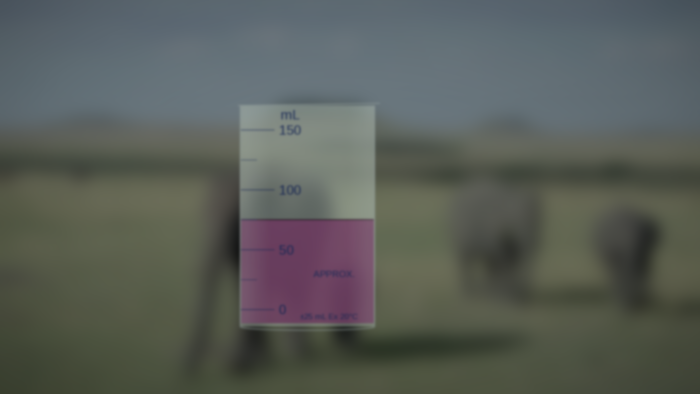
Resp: 75 mL
